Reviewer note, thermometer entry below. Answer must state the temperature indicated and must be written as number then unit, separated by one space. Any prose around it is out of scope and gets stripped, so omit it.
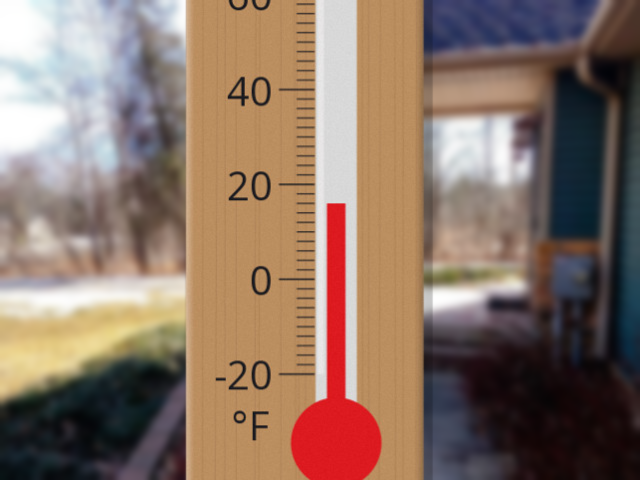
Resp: 16 °F
